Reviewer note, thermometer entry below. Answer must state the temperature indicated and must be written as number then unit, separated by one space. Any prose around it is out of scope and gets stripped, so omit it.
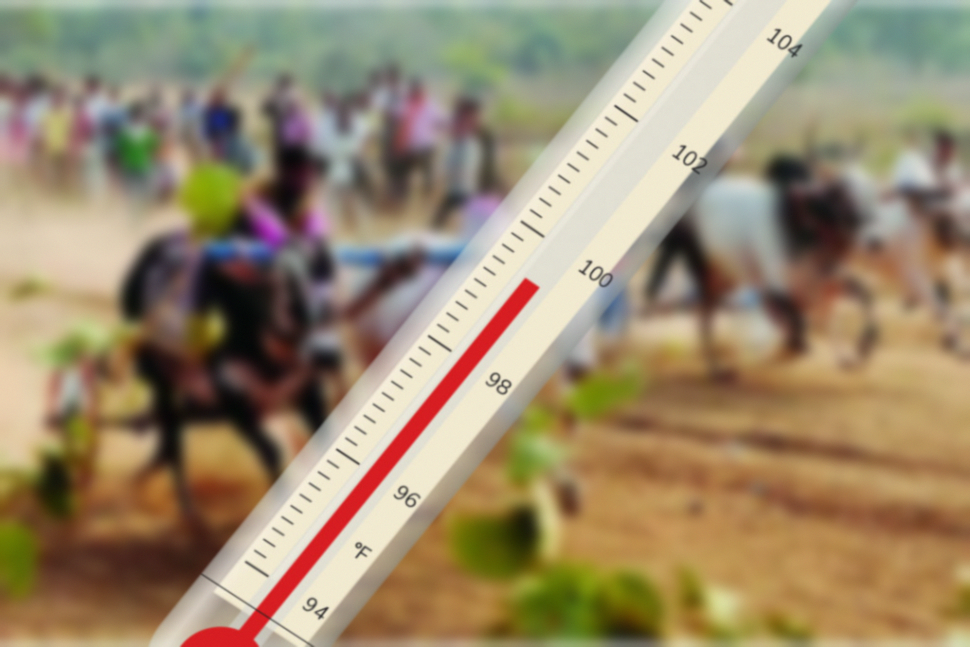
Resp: 99.4 °F
